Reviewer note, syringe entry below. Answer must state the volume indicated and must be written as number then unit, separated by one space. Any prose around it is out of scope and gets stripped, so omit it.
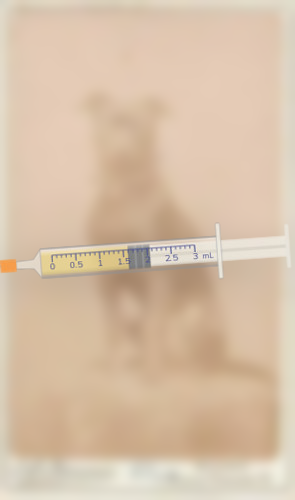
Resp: 1.6 mL
